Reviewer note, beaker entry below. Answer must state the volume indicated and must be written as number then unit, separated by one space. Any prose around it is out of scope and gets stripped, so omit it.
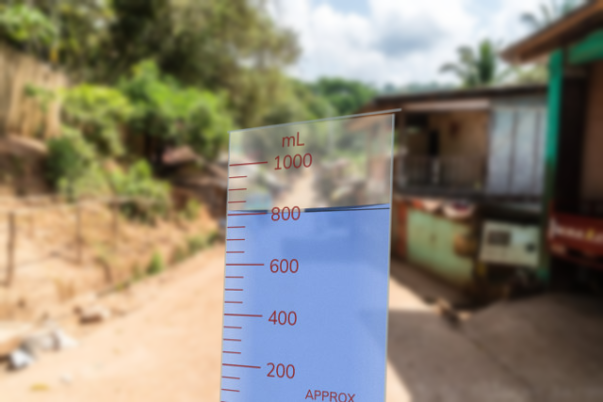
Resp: 800 mL
